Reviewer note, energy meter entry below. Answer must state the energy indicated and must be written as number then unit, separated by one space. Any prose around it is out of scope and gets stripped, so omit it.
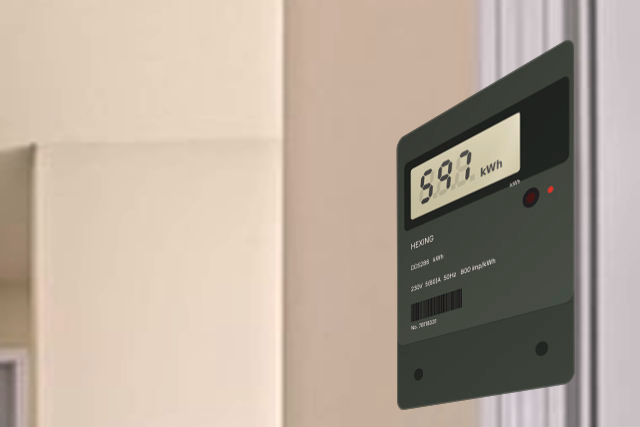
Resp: 597 kWh
